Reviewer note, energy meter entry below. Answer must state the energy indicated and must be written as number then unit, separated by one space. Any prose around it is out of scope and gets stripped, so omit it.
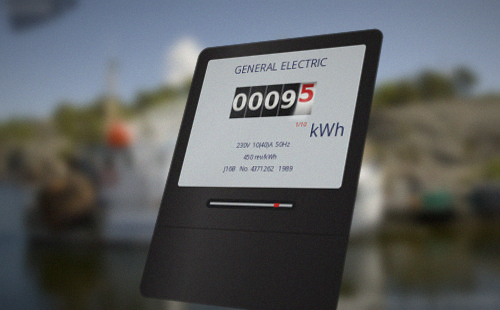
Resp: 9.5 kWh
